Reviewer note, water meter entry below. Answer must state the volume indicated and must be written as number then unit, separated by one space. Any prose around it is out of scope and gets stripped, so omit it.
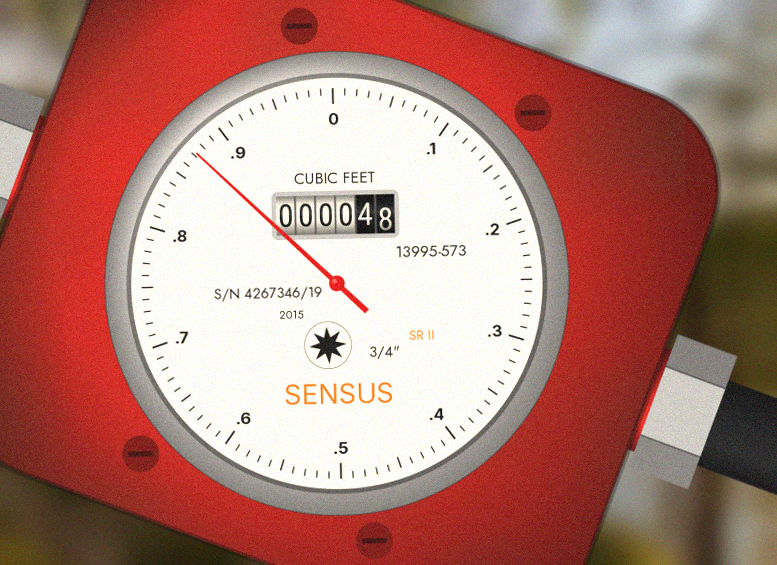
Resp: 47.87 ft³
